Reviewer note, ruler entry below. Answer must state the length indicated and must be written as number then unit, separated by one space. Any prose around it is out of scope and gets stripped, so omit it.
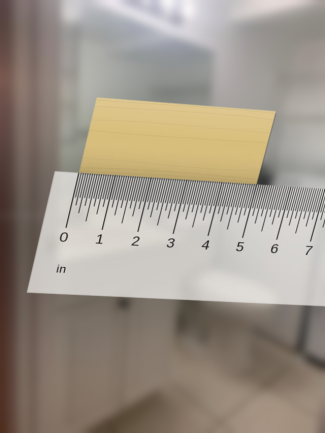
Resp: 5 in
